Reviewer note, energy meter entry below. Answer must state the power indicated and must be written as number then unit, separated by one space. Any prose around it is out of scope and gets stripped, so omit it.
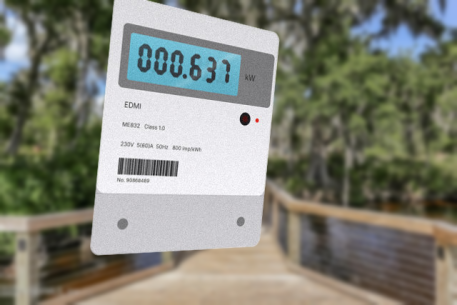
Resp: 0.637 kW
